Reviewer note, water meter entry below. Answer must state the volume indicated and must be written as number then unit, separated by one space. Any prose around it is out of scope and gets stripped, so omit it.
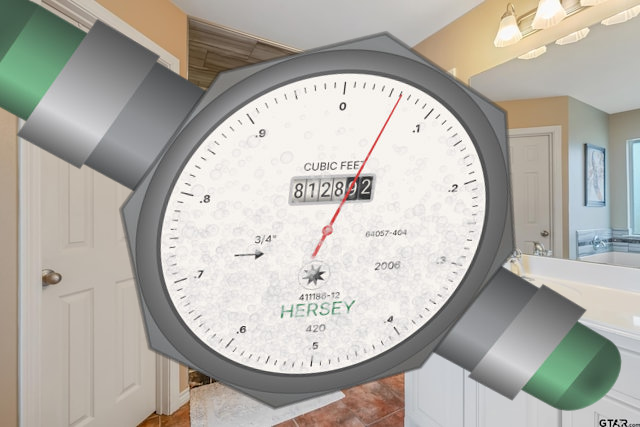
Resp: 812892.06 ft³
